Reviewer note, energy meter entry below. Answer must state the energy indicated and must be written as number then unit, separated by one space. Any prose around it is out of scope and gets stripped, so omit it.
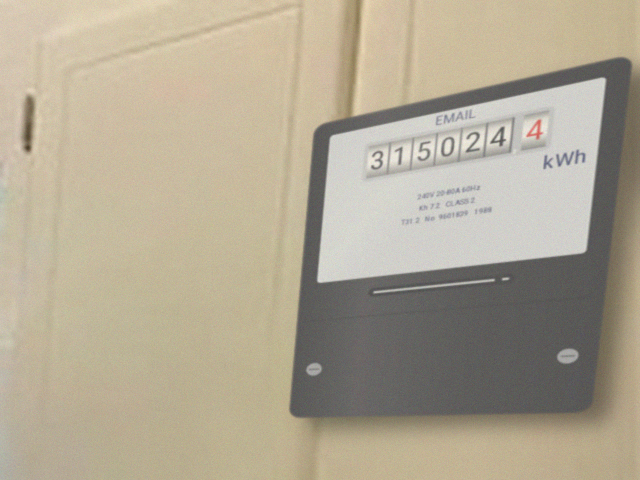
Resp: 315024.4 kWh
